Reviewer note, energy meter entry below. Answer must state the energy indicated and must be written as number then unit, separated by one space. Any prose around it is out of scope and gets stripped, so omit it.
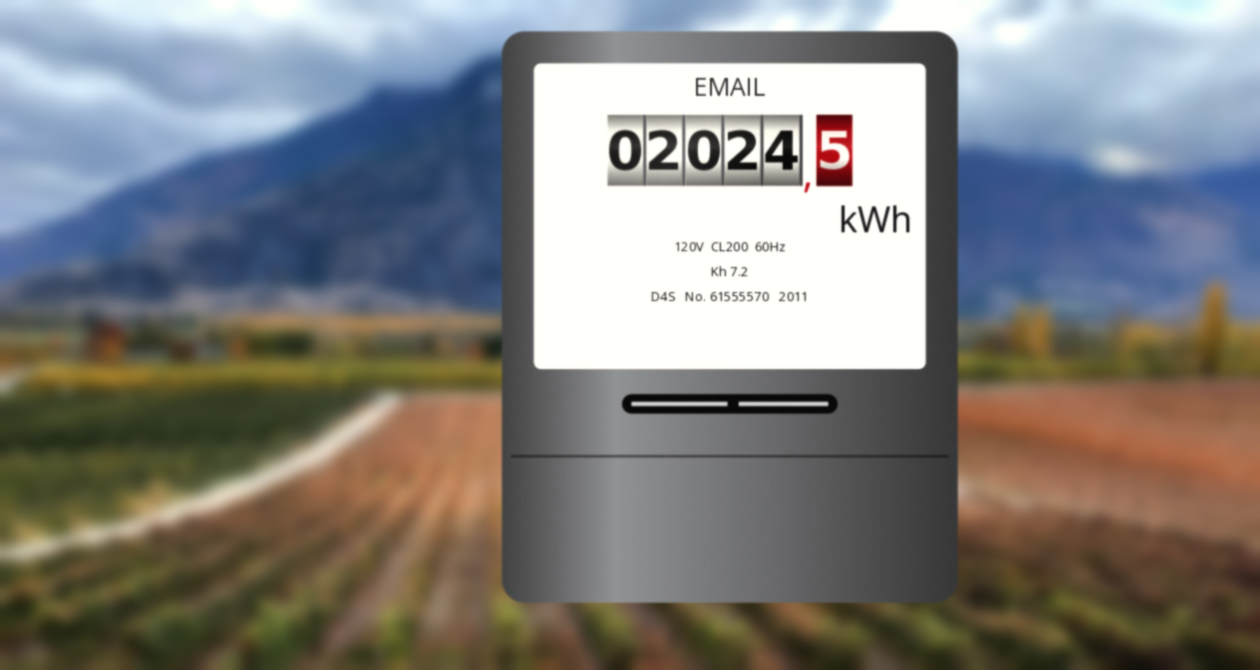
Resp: 2024.5 kWh
